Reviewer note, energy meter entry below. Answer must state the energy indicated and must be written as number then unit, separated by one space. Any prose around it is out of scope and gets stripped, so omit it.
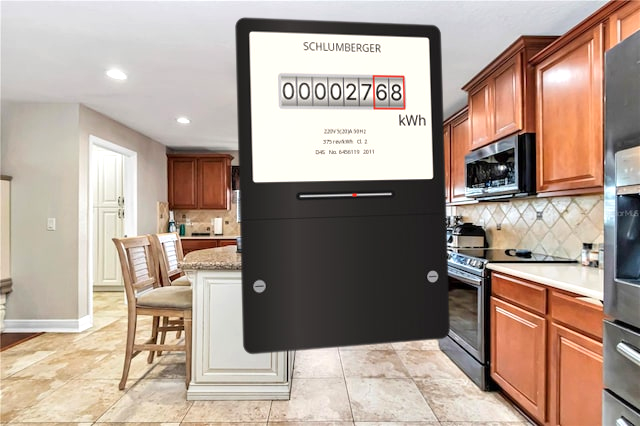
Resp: 27.68 kWh
